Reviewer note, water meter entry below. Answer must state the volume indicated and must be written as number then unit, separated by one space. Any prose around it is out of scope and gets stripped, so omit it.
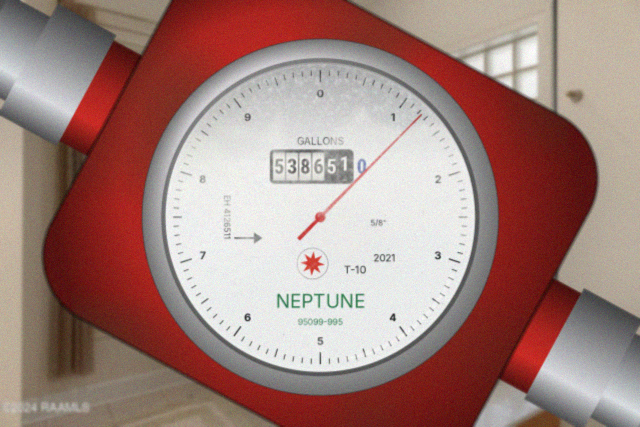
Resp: 5386511.2 gal
